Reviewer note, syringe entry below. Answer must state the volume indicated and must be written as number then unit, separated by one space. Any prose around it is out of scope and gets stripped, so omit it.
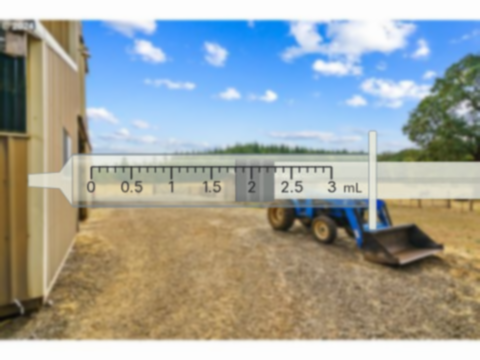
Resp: 1.8 mL
